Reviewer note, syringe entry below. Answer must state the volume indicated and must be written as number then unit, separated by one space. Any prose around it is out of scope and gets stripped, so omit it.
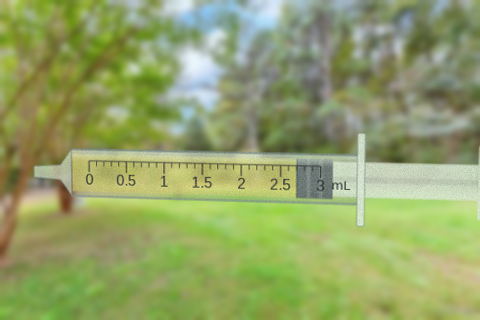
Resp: 2.7 mL
